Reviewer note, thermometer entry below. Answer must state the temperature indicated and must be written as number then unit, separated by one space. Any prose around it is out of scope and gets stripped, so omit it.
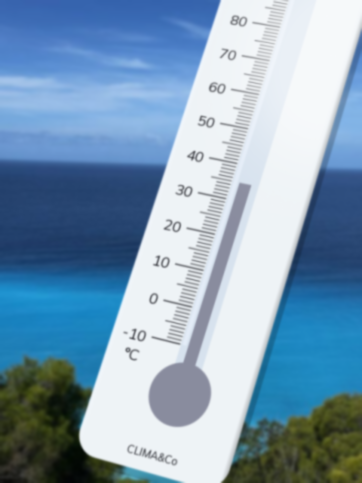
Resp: 35 °C
